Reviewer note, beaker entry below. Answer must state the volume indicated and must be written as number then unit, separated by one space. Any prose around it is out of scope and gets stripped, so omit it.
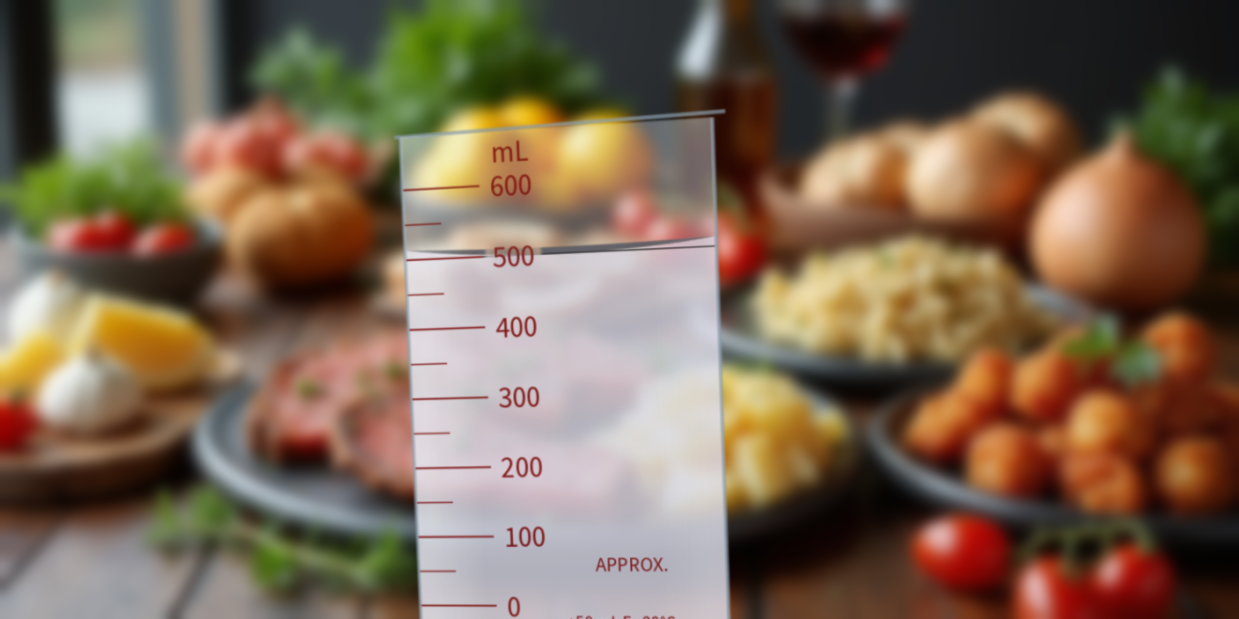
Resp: 500 mL
